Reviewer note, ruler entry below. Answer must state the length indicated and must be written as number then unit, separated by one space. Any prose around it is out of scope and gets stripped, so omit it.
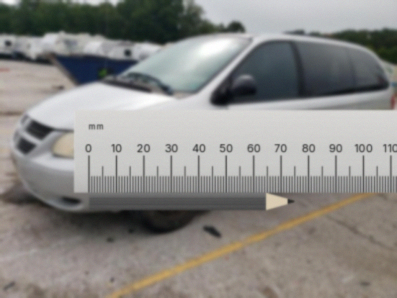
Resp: 75 mm
